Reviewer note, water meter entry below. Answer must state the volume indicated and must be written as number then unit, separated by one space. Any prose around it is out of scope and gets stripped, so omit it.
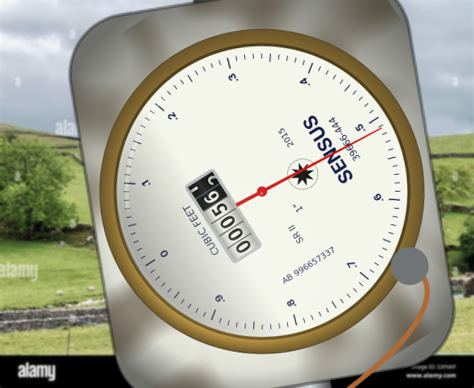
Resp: 561.51 ft³
